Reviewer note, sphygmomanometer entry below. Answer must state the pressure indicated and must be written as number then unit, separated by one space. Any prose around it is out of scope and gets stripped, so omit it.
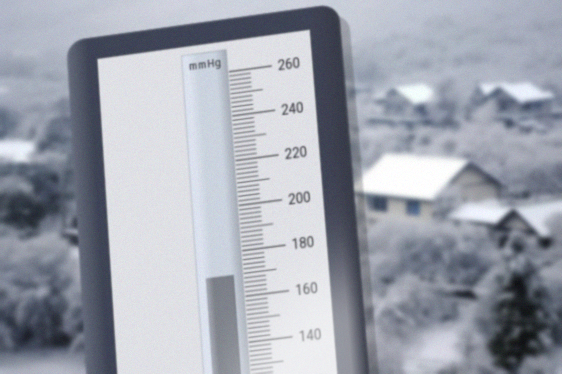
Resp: 170 mmHg
